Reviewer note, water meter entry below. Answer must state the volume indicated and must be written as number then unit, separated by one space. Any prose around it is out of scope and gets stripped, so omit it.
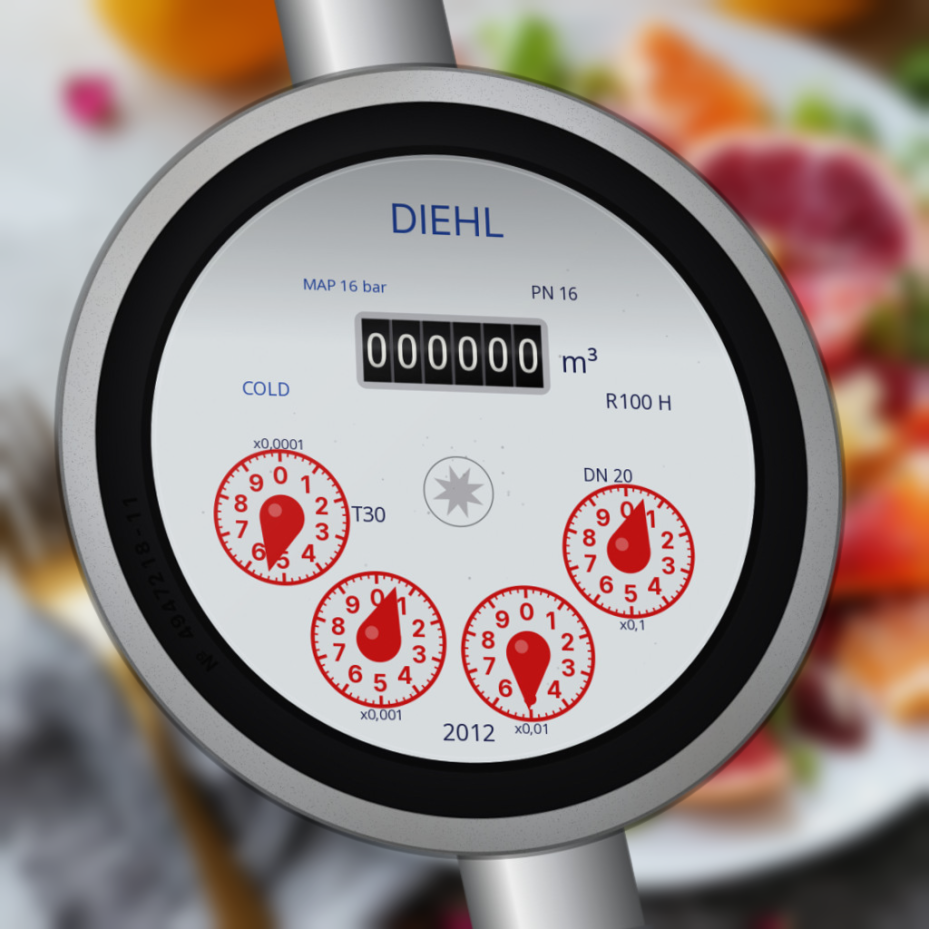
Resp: 0.0505 m³
